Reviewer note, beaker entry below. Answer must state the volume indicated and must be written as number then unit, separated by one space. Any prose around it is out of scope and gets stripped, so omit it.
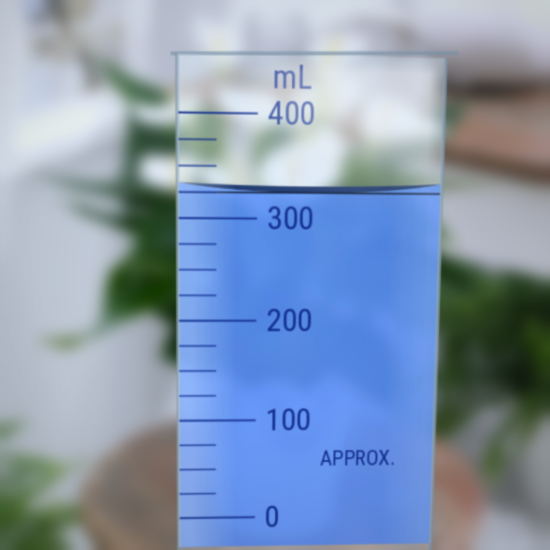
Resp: 325 mL
